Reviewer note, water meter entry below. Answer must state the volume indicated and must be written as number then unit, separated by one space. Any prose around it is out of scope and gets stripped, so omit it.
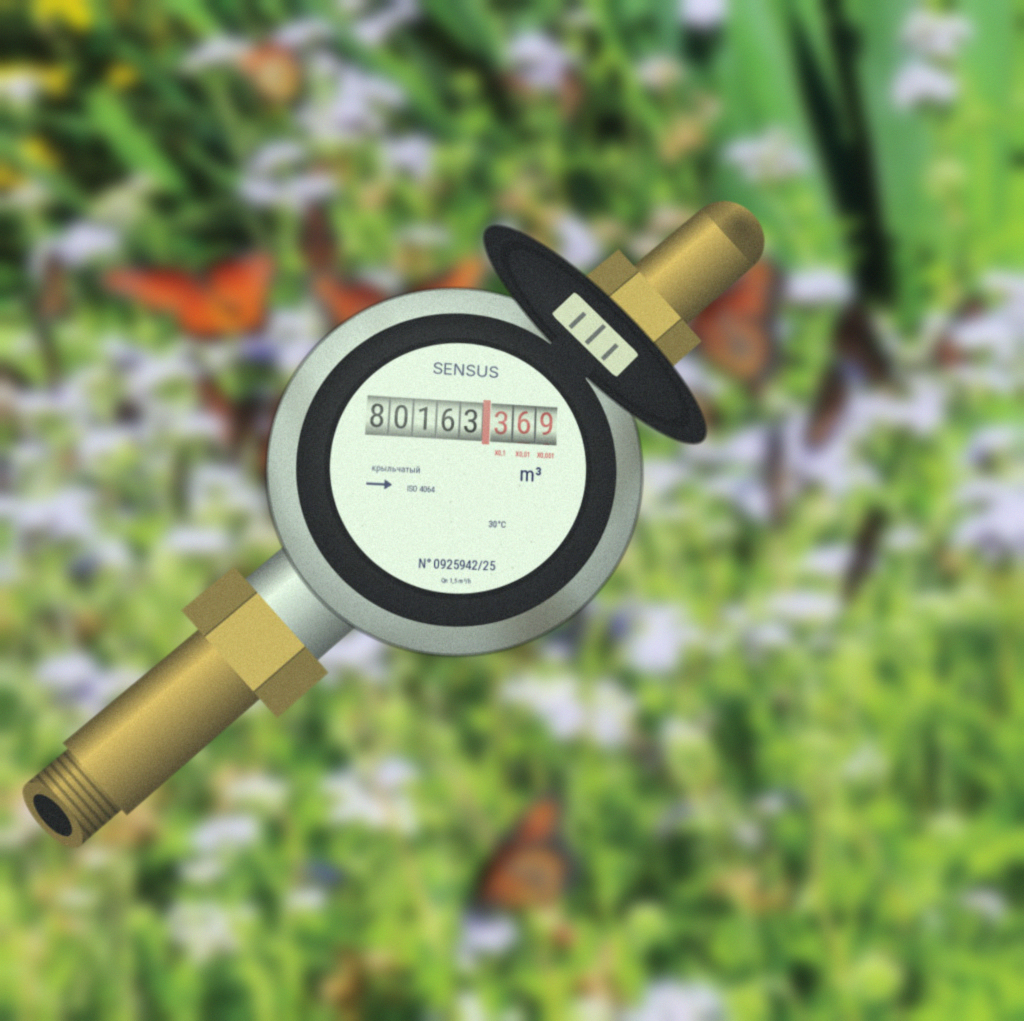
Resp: 80163.369 m³
